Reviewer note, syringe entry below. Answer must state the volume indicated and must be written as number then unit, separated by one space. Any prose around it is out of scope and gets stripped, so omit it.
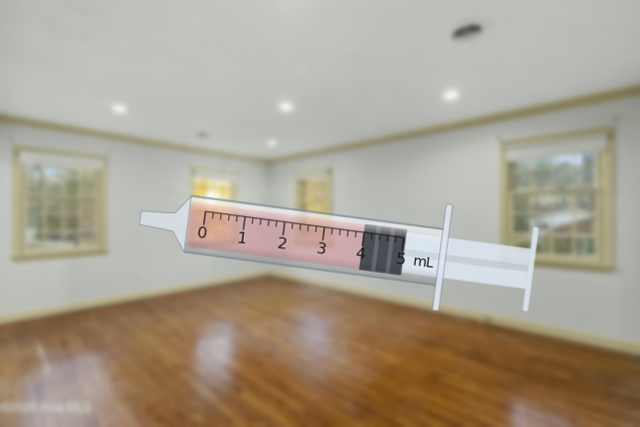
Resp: 4 mL
